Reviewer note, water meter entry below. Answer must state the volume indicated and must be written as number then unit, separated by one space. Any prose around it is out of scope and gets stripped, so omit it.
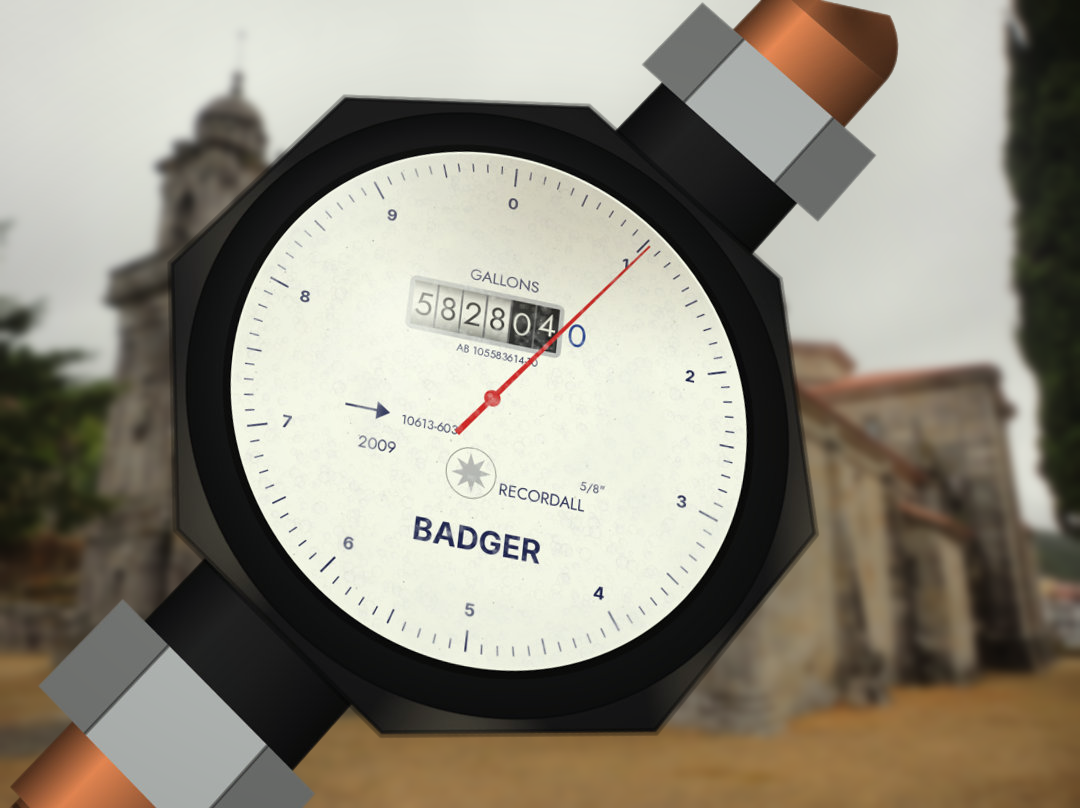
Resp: 5828041.0 gal
